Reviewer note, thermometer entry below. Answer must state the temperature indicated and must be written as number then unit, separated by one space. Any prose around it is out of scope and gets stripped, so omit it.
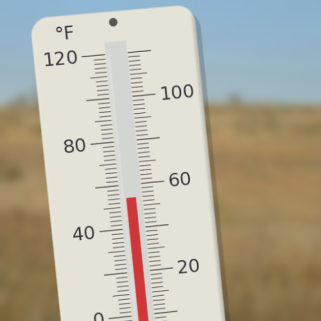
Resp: 54 °F
